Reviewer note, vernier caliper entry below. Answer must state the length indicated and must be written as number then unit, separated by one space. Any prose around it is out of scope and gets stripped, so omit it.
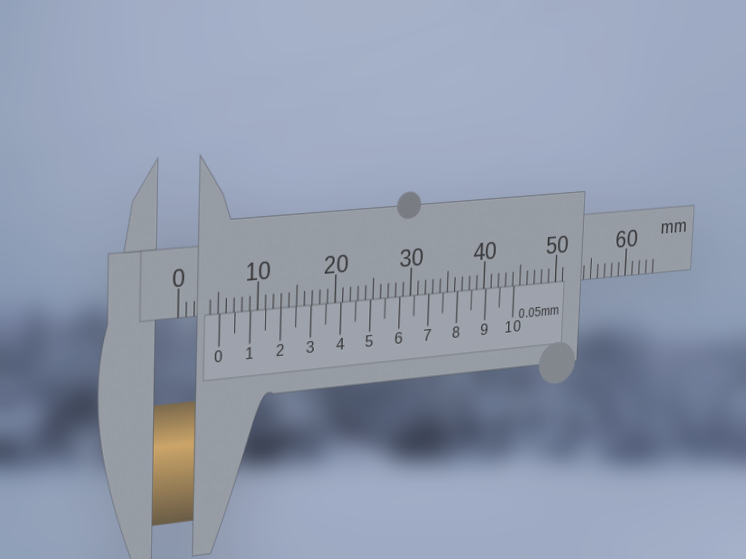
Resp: 5.2 mm
